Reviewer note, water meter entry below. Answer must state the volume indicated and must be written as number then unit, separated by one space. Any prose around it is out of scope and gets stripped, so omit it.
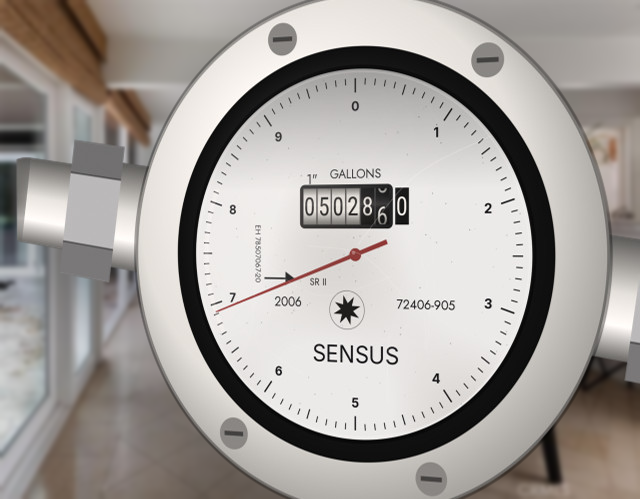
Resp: 502856.9 gal
